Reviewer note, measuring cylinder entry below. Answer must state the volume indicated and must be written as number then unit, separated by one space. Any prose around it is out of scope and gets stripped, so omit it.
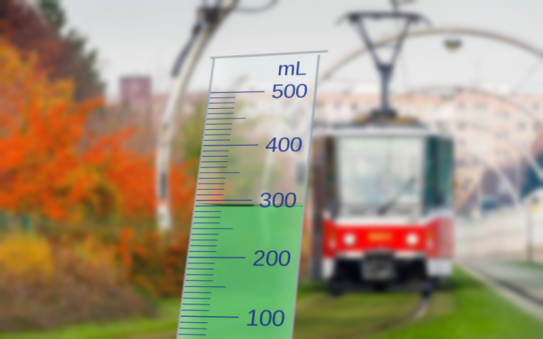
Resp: 290 mL
